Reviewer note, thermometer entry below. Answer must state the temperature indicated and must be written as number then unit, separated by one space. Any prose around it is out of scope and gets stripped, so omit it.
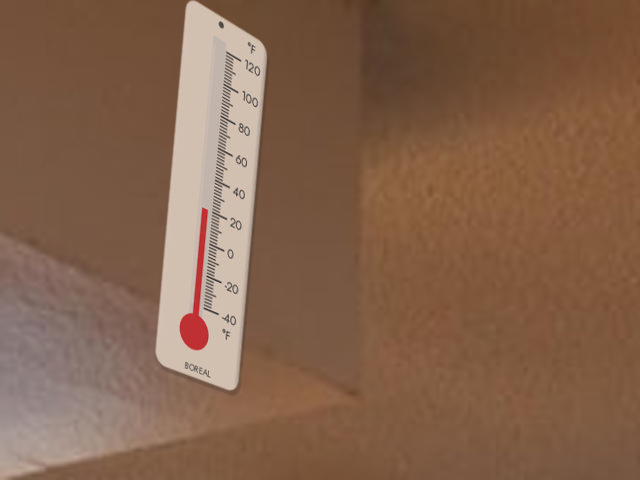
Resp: 20 °F
